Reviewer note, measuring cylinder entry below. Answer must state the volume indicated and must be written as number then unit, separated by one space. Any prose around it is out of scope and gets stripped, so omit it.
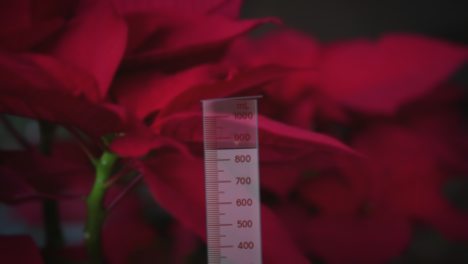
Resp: 850 mL
